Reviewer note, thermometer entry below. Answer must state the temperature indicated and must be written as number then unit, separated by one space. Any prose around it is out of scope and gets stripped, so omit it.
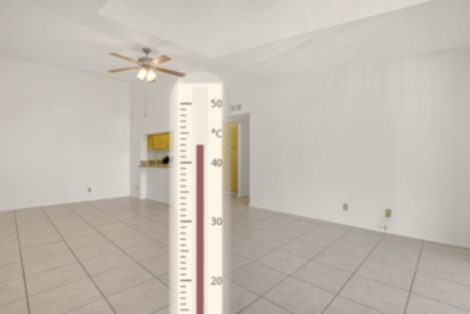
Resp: 43 °C
